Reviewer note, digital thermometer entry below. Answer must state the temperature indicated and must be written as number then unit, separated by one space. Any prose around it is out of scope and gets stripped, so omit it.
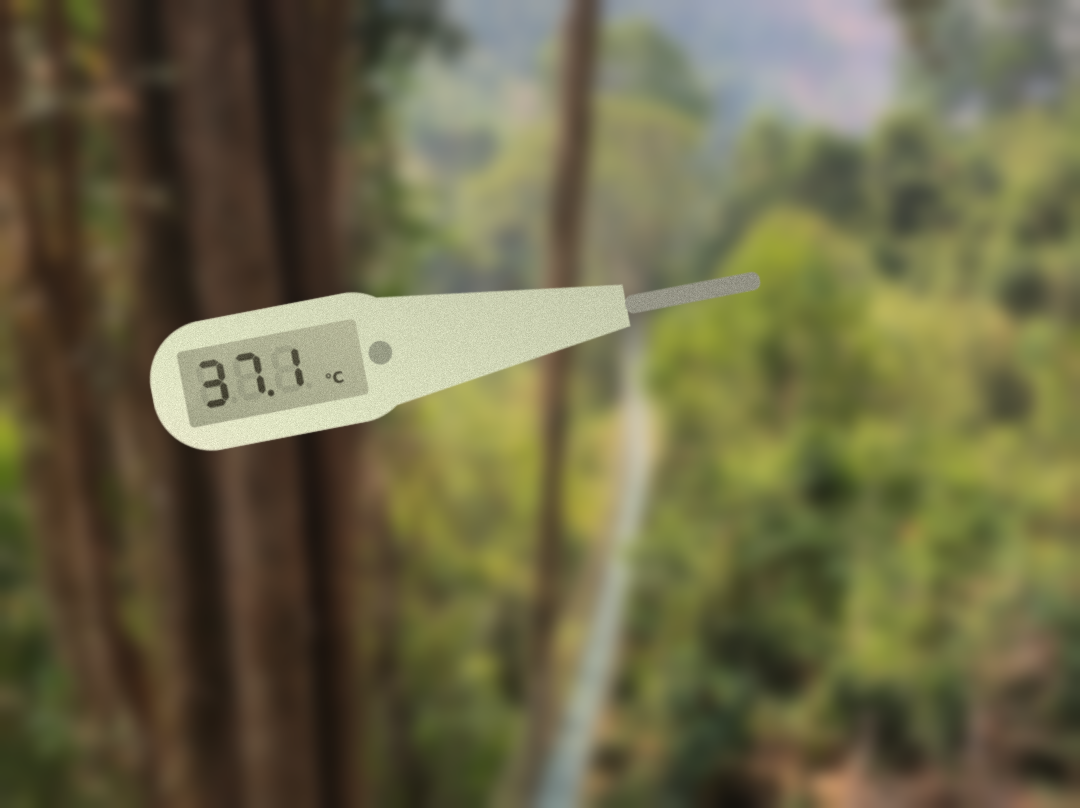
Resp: 37.1 °C
